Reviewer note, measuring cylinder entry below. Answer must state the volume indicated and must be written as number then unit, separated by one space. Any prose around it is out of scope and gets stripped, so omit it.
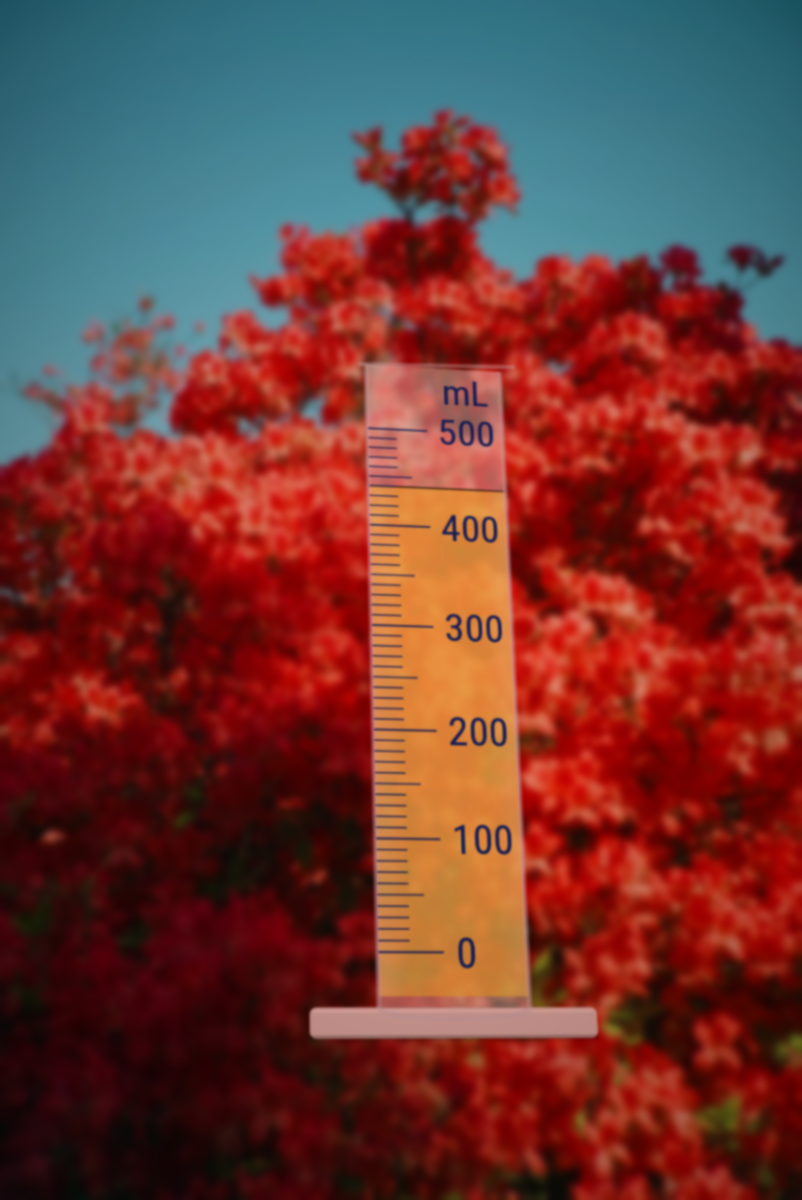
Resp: 440 mL
